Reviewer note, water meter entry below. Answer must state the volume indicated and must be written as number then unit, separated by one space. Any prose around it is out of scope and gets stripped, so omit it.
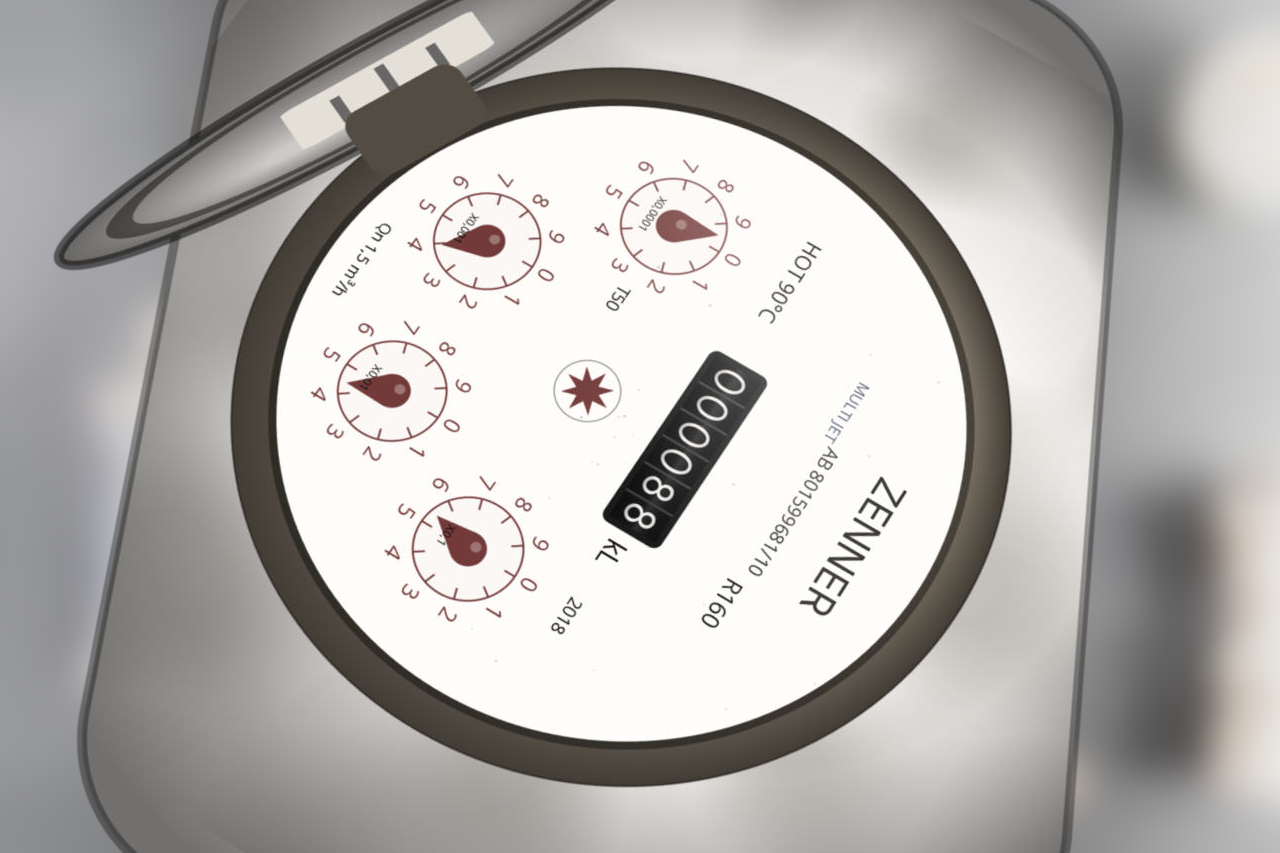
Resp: 88.5439 kL
